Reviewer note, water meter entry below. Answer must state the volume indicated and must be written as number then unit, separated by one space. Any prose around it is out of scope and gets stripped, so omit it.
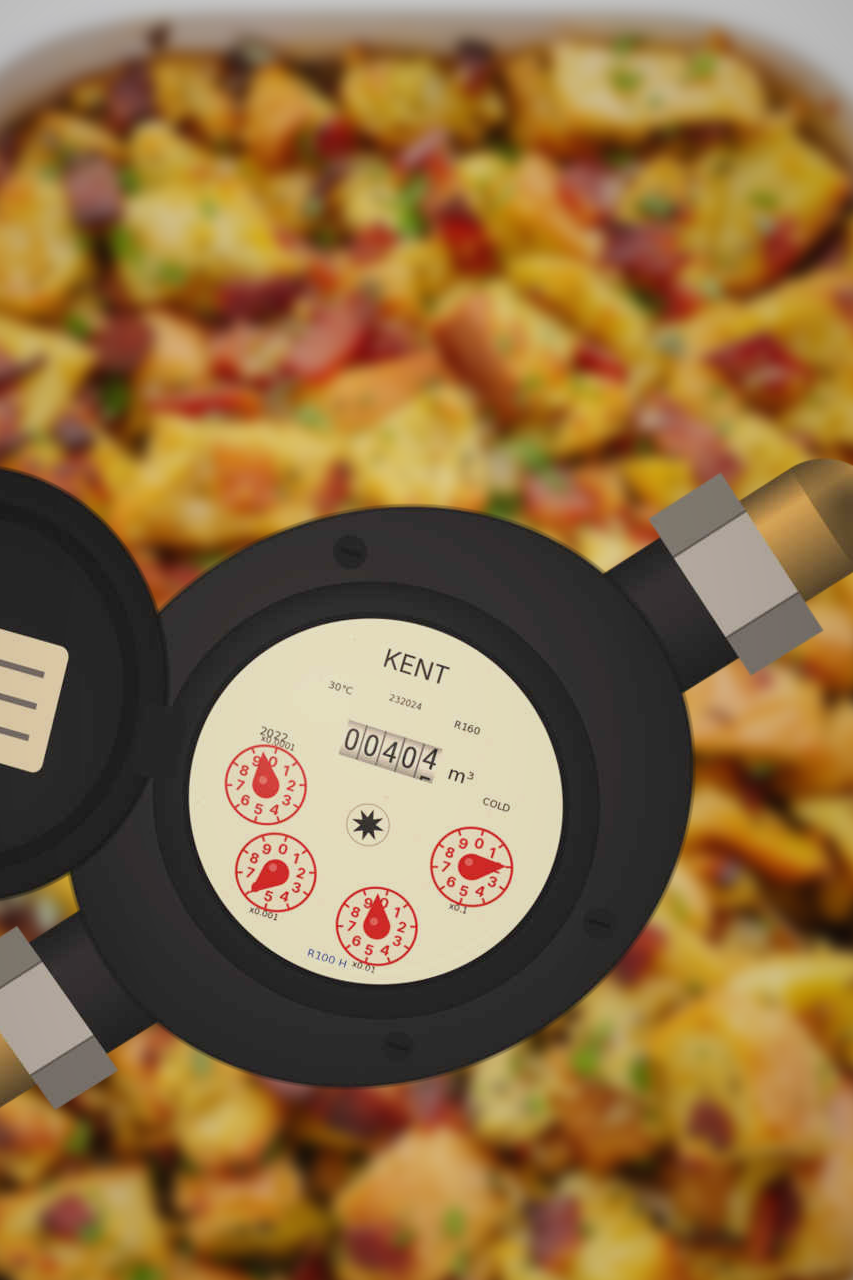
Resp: 404.1959 m³
